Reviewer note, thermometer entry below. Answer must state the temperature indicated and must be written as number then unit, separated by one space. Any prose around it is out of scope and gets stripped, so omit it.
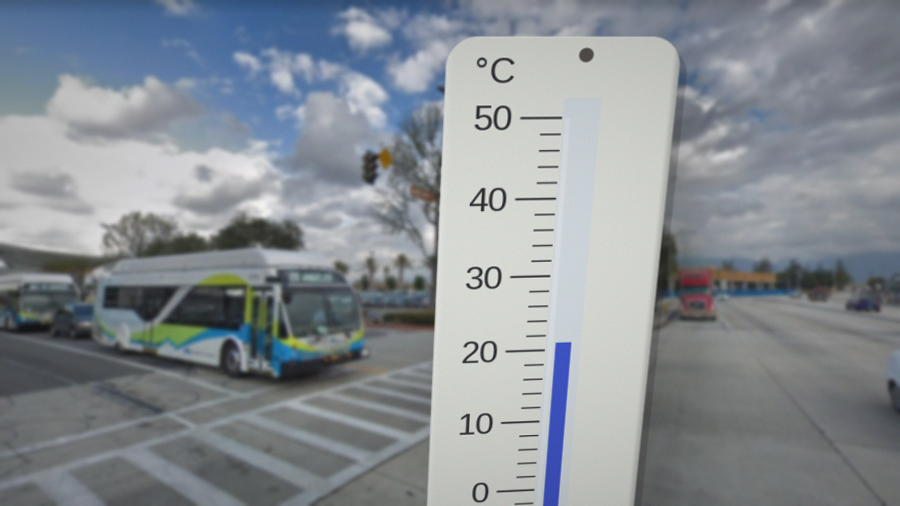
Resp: 21 °C
